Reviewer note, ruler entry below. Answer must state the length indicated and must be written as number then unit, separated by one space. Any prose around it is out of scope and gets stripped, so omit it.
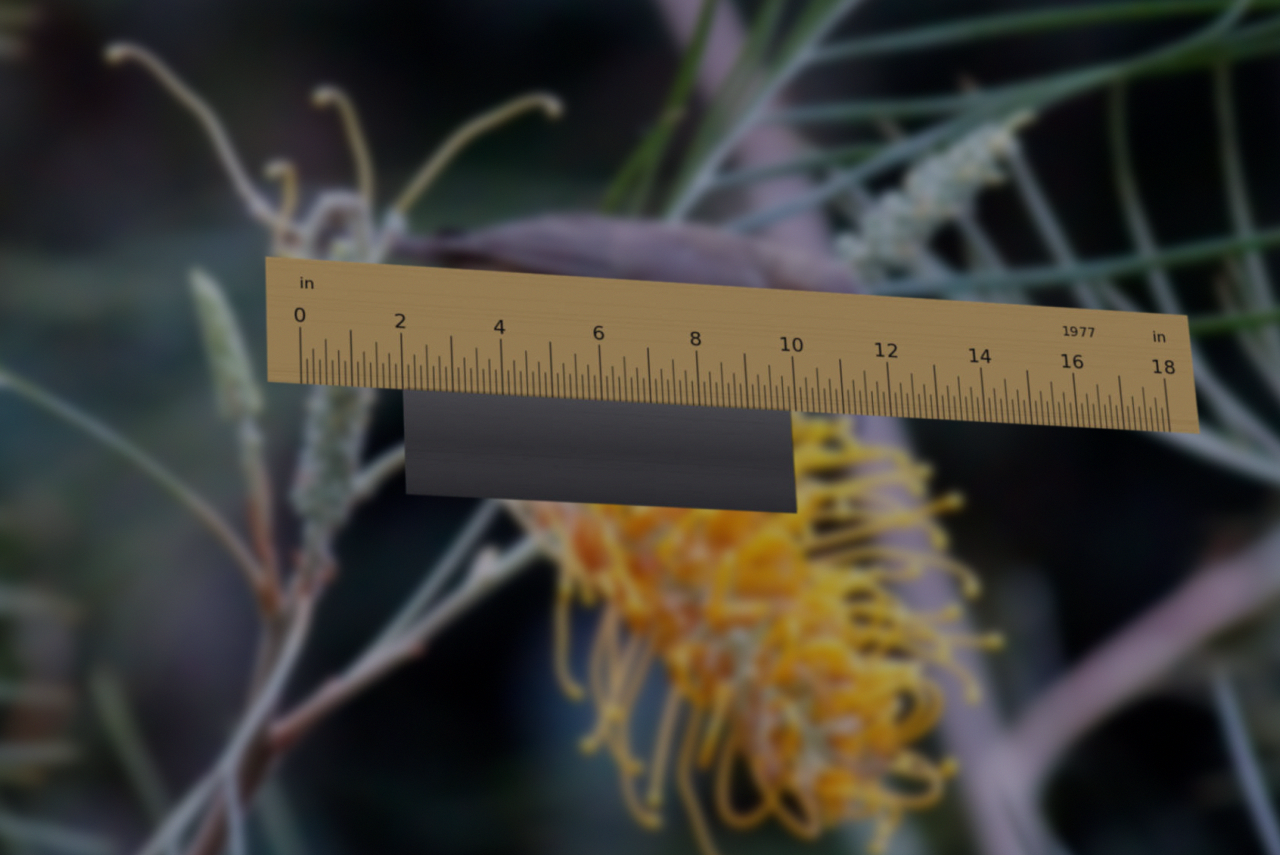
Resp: 7.875 in
